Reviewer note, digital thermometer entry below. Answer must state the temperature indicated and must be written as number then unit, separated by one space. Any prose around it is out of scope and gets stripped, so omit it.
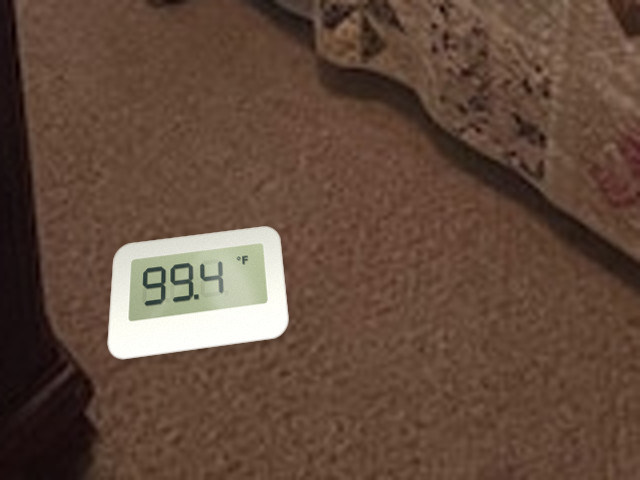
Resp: 99.4 °F
